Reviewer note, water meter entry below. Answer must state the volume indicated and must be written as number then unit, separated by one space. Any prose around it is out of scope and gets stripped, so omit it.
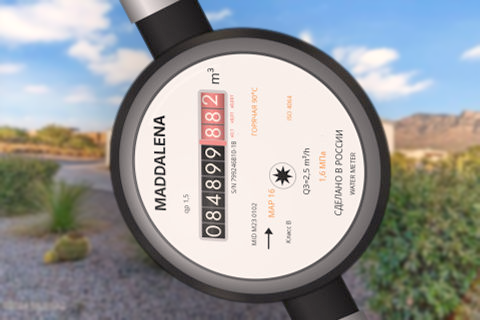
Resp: 84899.882 m³
